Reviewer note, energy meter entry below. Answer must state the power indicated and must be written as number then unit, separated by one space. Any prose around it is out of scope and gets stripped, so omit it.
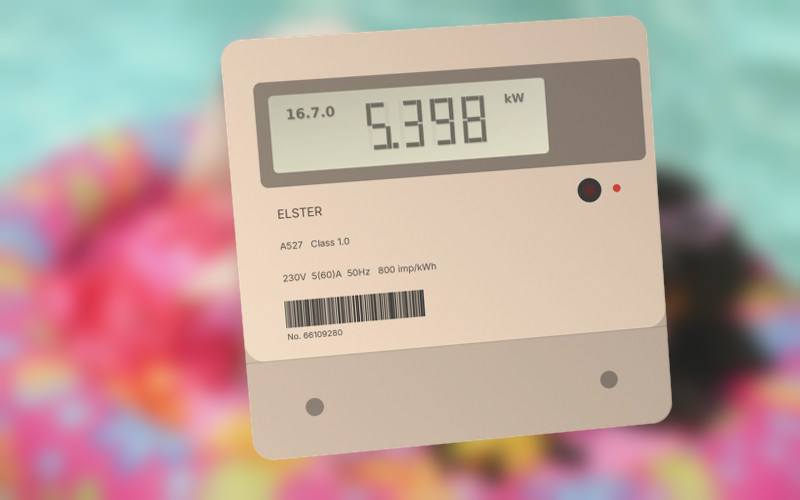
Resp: 5.398 kW
